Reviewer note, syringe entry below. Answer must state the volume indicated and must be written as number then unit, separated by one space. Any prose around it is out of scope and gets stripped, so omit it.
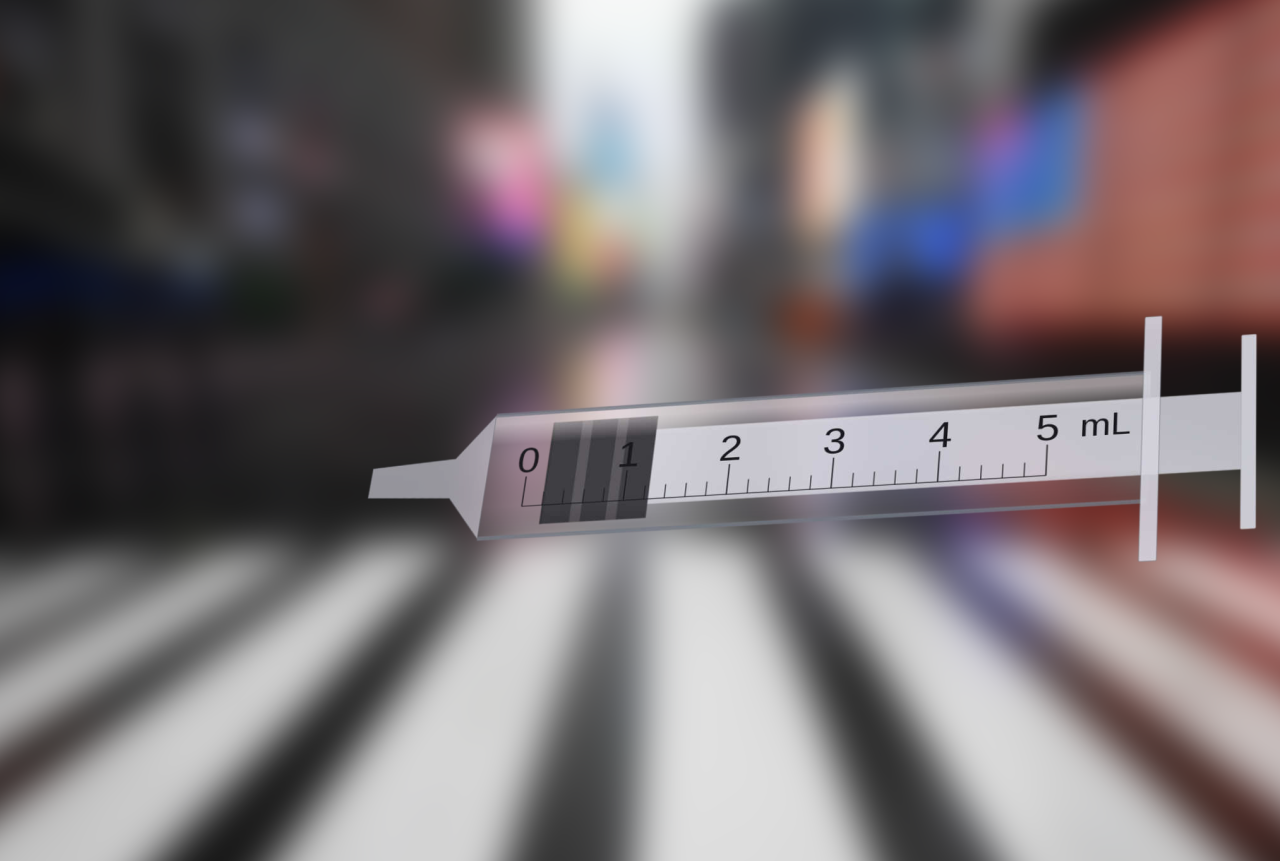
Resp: 0.2 mL
